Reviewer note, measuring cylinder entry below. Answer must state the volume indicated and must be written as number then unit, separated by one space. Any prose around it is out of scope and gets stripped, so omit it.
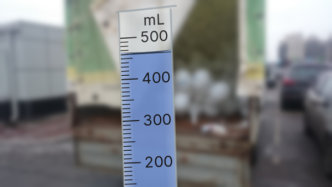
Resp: 460 mL
